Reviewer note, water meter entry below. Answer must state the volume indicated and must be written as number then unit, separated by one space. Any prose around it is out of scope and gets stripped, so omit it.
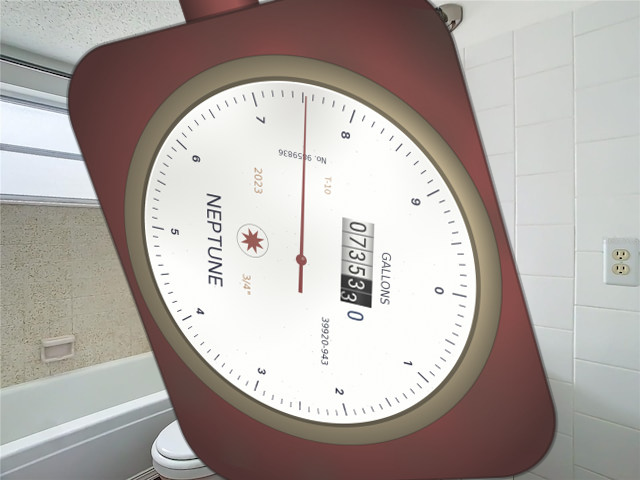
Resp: 735327.5 gal
